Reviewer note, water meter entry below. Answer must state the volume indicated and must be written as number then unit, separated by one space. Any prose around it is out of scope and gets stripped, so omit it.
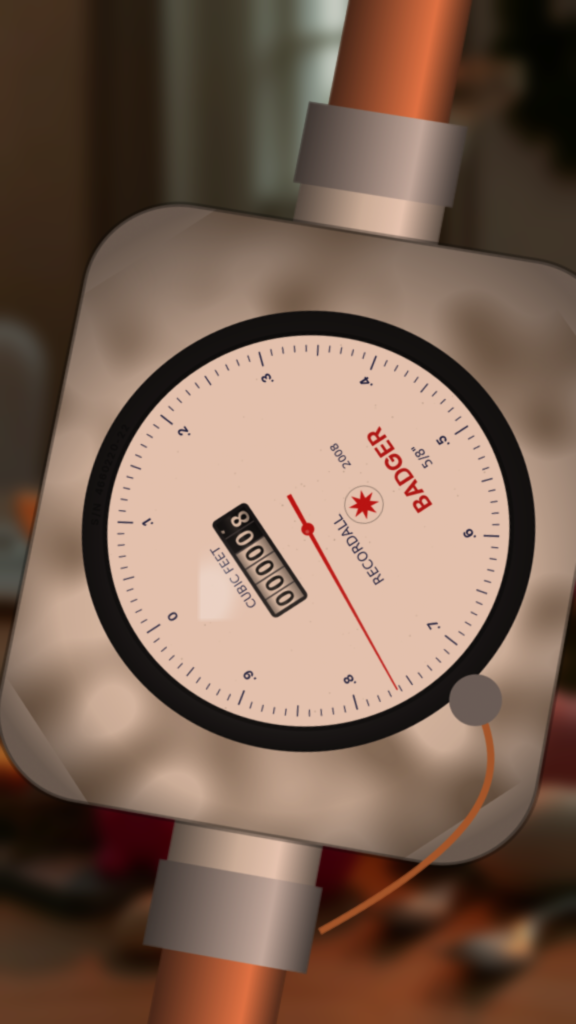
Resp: 7.76 ft³
